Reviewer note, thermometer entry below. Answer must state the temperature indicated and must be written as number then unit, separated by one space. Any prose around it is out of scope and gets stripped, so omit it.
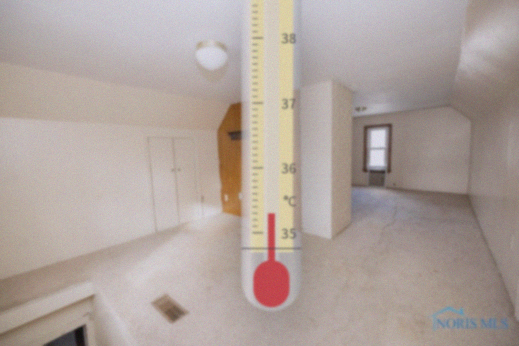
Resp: 35.3 °C
